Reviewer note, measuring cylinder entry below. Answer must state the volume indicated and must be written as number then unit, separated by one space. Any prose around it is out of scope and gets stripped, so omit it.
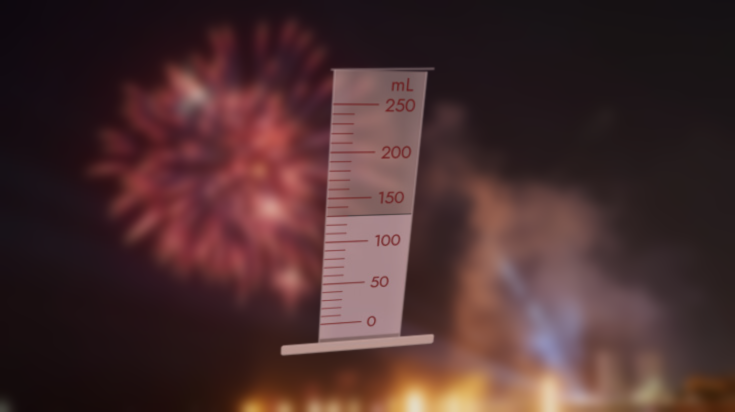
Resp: 130 mL
